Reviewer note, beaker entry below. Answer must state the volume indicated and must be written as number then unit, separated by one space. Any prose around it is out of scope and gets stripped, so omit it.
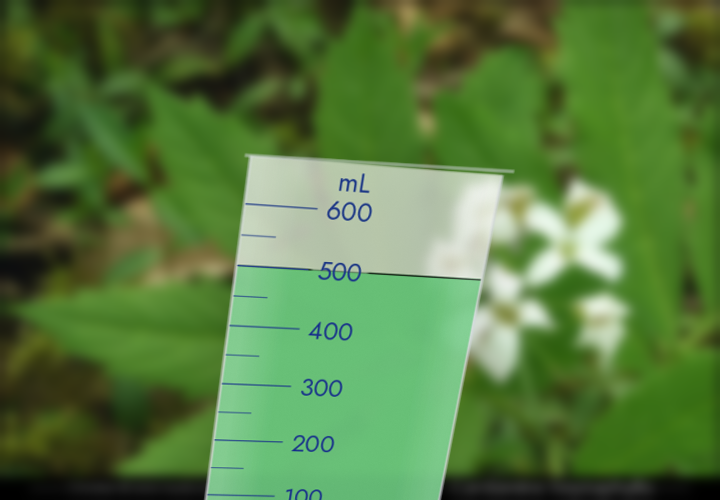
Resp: 500 mL
